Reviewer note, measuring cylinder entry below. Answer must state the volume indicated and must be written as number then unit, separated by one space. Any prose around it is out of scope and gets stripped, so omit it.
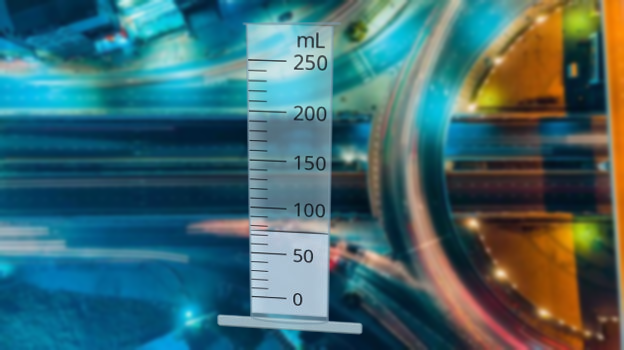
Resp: 75 mL
